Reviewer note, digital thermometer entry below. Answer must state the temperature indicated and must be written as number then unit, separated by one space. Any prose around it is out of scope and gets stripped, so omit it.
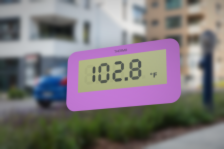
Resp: 102.8 °F
